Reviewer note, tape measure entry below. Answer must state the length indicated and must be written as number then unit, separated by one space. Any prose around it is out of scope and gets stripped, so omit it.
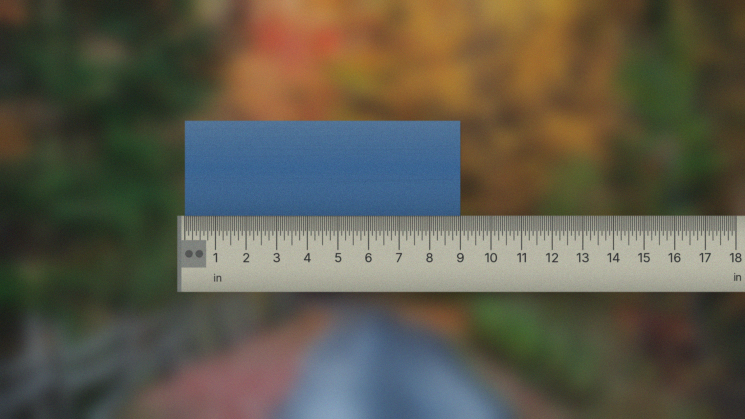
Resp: 9 in
